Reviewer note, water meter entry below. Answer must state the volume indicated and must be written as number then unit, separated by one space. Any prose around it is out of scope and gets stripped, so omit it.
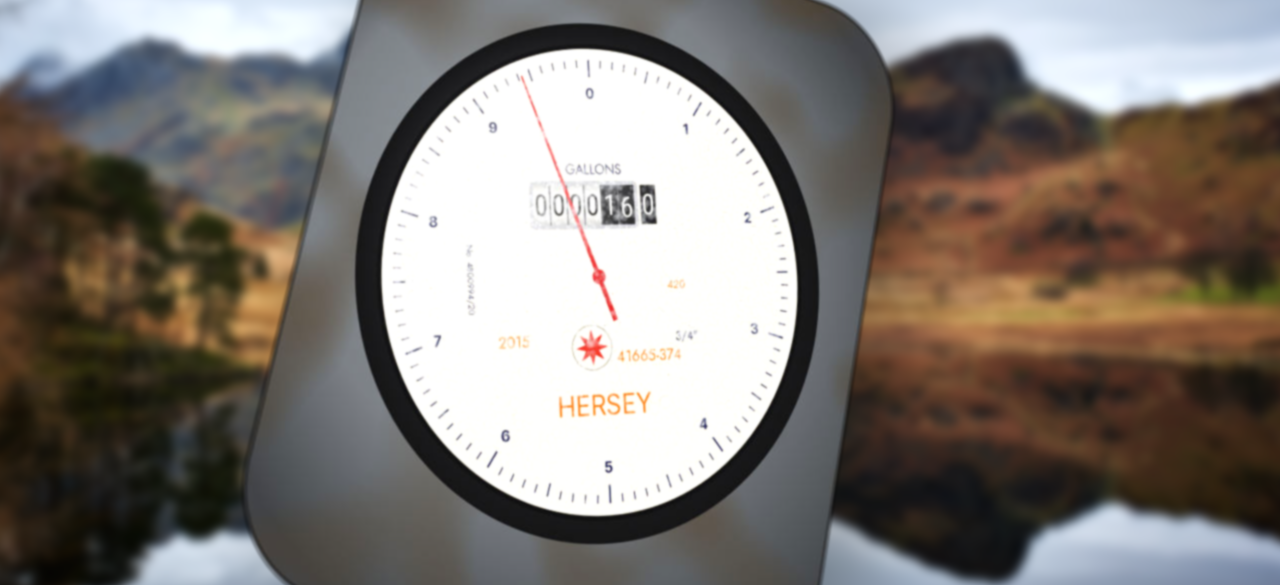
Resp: 159.4 gal
